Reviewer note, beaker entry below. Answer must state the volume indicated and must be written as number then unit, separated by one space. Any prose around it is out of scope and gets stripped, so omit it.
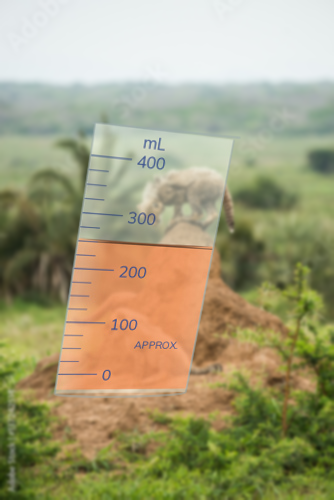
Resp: 250 mL
